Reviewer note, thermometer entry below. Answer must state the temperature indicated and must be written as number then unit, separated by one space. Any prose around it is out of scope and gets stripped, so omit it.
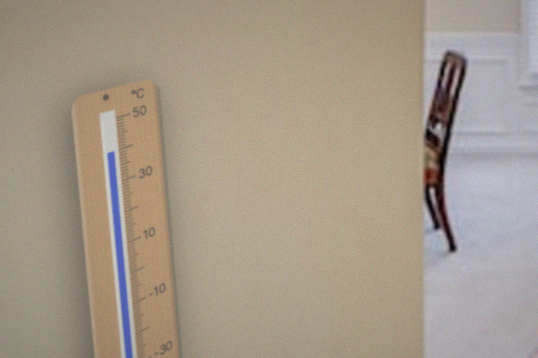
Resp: 40 °C
